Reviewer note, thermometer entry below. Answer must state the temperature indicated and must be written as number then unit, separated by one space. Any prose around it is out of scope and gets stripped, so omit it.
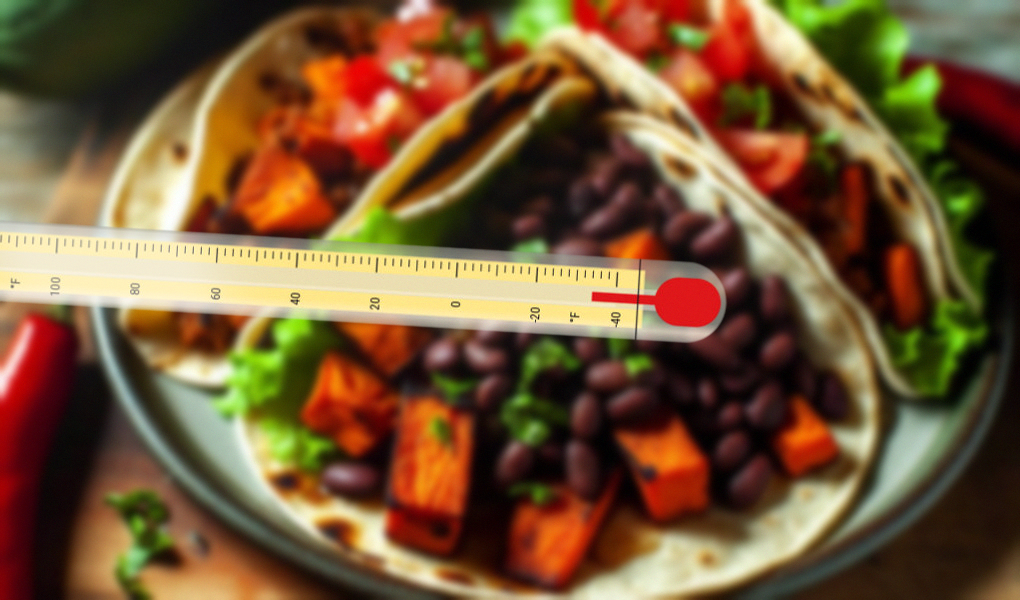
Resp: -34 °F
